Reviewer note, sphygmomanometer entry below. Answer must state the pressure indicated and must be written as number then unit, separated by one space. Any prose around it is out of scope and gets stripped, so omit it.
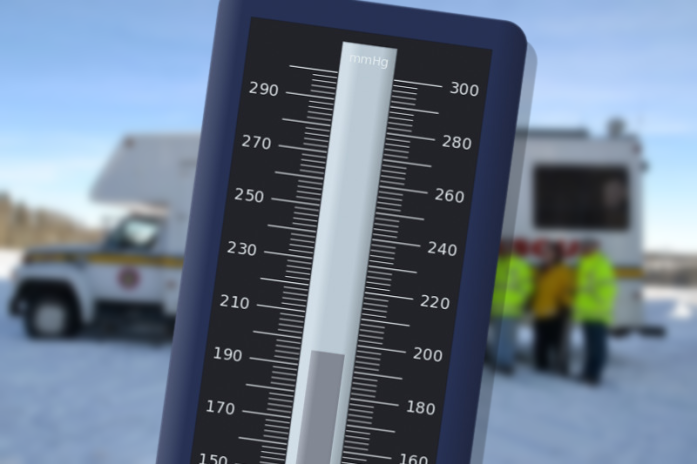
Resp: 196 mmHg
